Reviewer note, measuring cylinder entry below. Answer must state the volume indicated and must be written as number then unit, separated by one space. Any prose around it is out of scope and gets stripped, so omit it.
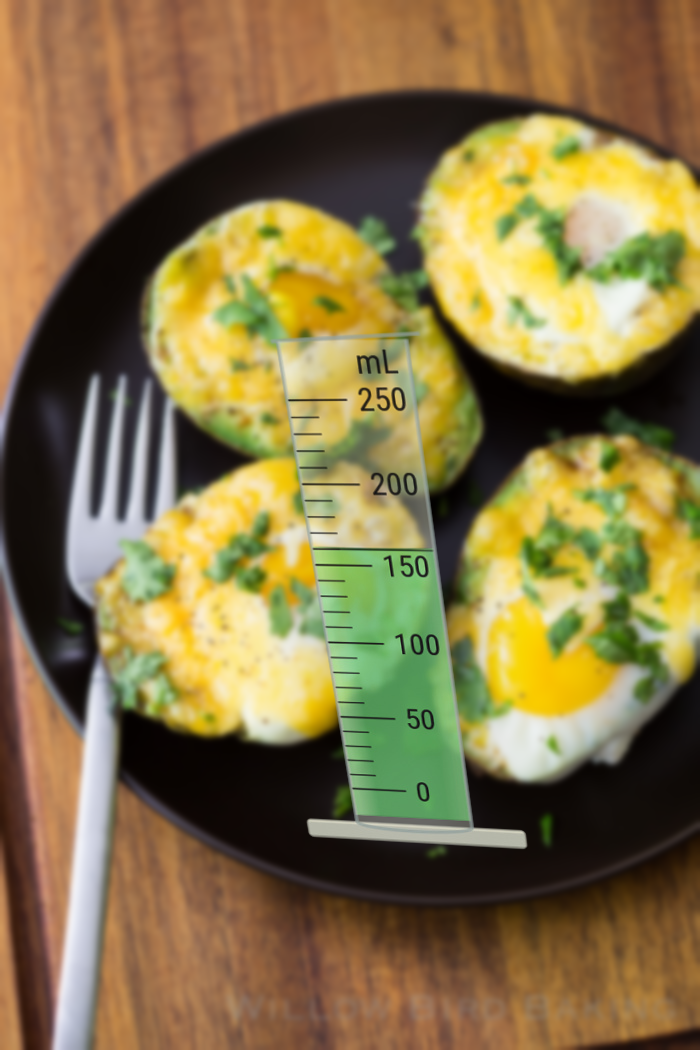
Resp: 160 mL
